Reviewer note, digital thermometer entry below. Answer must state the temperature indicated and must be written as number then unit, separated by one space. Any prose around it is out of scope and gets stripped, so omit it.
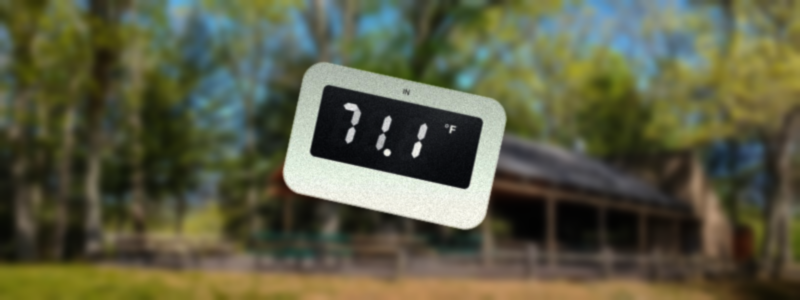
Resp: 71.1 °F
